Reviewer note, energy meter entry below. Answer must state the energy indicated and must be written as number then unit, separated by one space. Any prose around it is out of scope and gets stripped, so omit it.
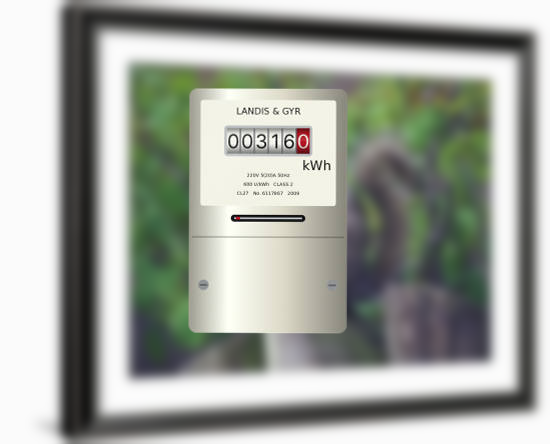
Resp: 316.0 kWh
